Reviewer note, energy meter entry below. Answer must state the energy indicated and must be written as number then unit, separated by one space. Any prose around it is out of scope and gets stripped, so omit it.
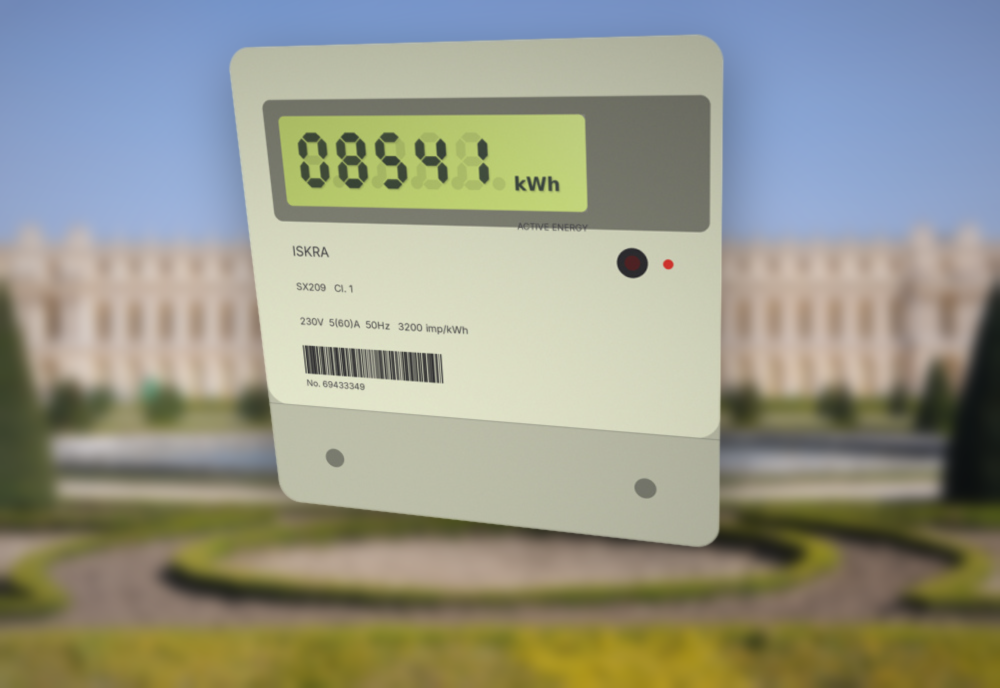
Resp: 8541 kWh
